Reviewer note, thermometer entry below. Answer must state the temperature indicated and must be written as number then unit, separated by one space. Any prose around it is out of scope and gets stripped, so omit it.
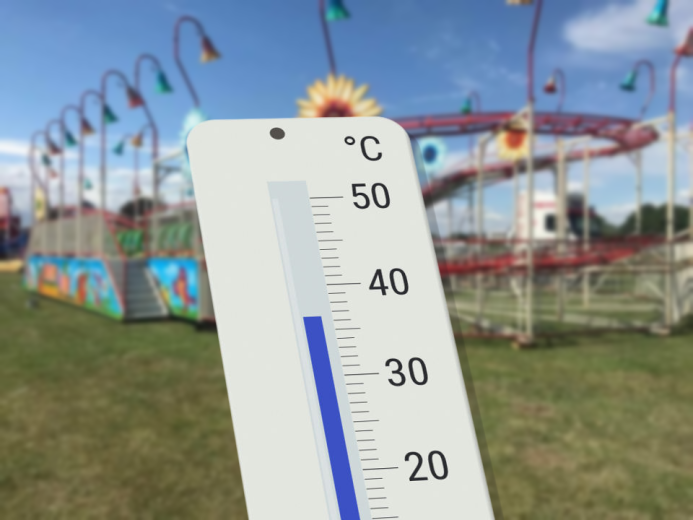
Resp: 36.5 °C
